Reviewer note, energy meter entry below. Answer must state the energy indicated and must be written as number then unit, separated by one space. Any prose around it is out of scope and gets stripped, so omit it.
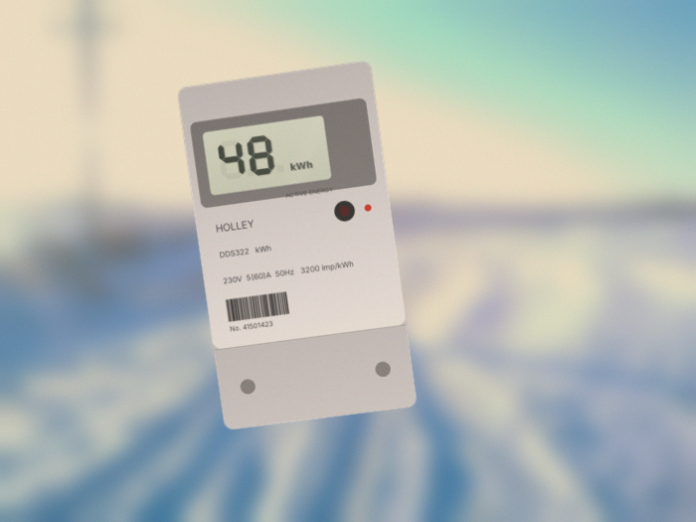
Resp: 48 kWh
